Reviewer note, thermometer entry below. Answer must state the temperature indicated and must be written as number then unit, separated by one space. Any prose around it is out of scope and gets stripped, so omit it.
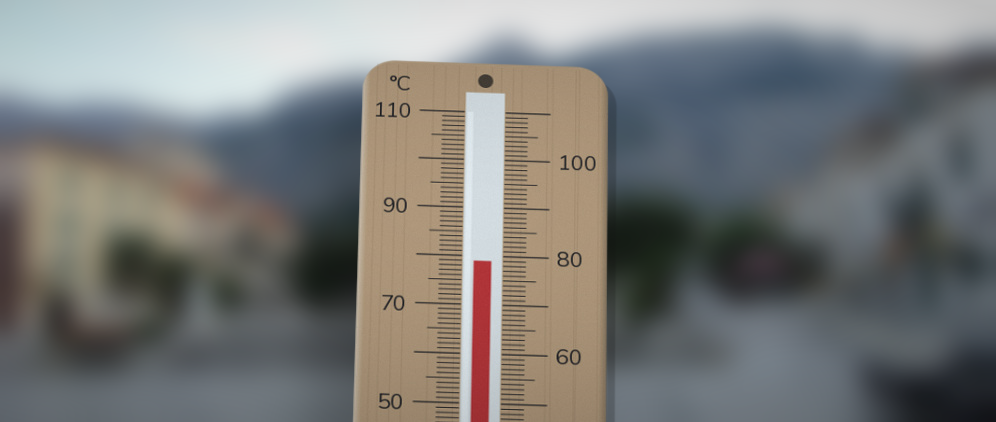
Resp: 79 °C
